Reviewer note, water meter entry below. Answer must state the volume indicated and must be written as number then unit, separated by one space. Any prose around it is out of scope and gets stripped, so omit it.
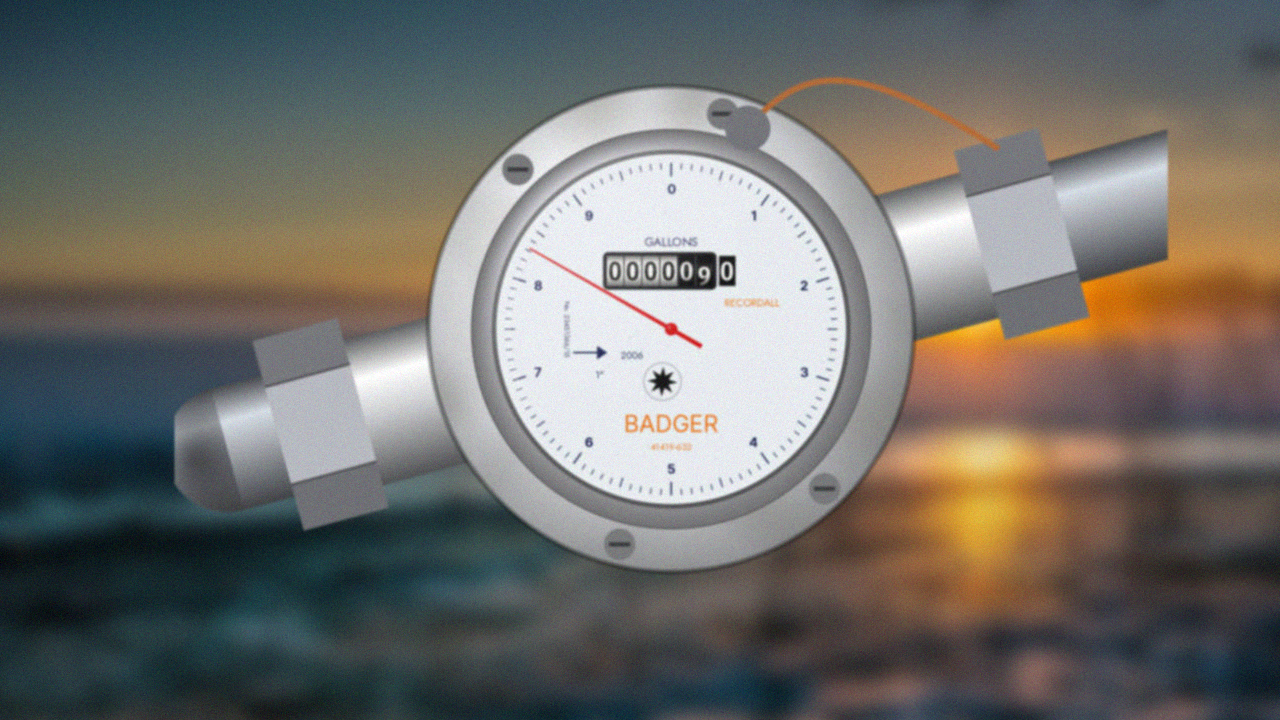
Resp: 88.3 gal
